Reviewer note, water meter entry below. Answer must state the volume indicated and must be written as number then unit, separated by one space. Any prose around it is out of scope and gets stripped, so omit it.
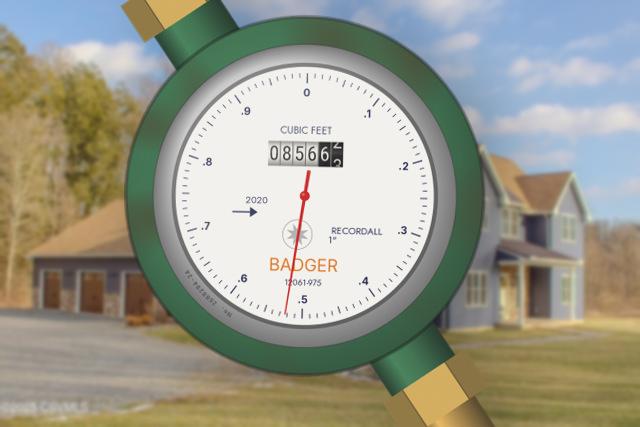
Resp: 85662.52 ft³
